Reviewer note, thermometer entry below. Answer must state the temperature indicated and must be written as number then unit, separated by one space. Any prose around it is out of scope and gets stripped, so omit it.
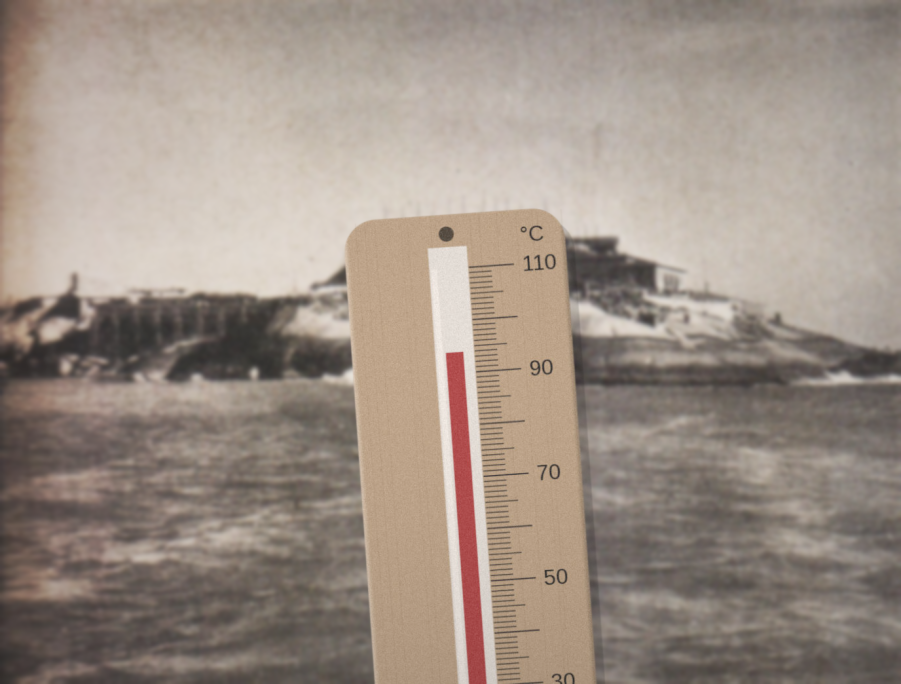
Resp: 94 °C
